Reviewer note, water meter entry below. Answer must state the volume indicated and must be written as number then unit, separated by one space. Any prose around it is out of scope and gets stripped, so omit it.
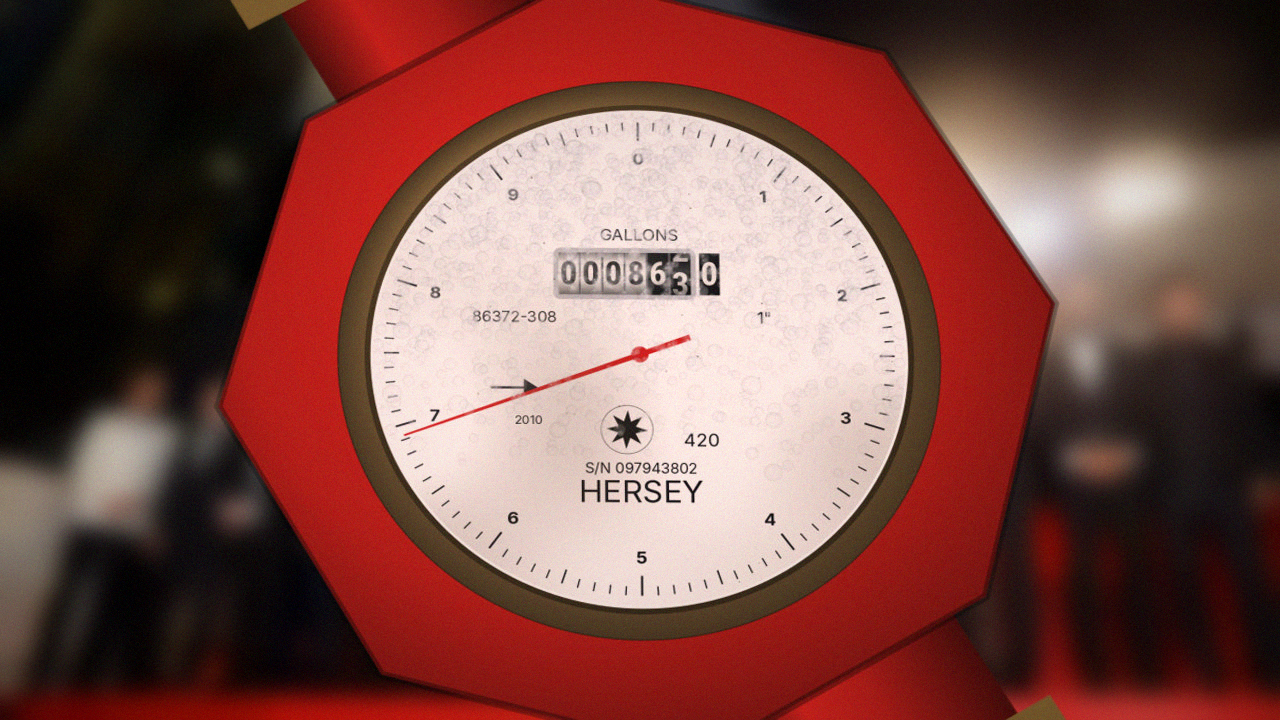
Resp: 8626.9 gal
